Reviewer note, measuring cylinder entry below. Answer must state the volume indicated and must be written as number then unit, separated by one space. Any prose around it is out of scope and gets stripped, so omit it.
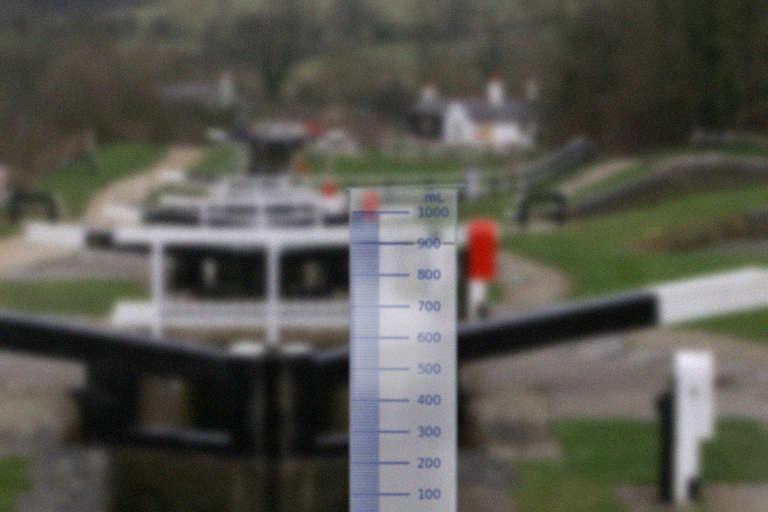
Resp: 900 mL
